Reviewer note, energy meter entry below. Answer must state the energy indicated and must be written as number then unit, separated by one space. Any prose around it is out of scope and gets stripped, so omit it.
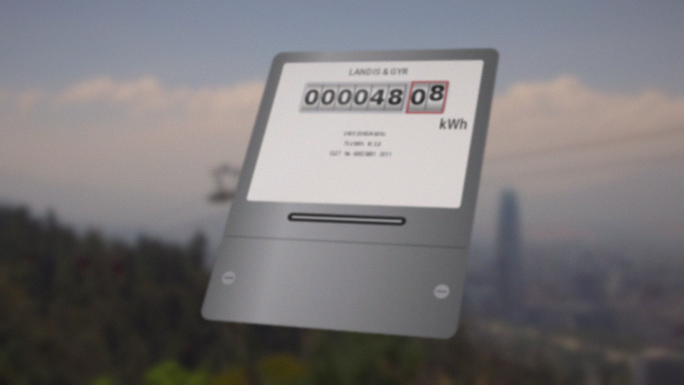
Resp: 48.08 kWh
